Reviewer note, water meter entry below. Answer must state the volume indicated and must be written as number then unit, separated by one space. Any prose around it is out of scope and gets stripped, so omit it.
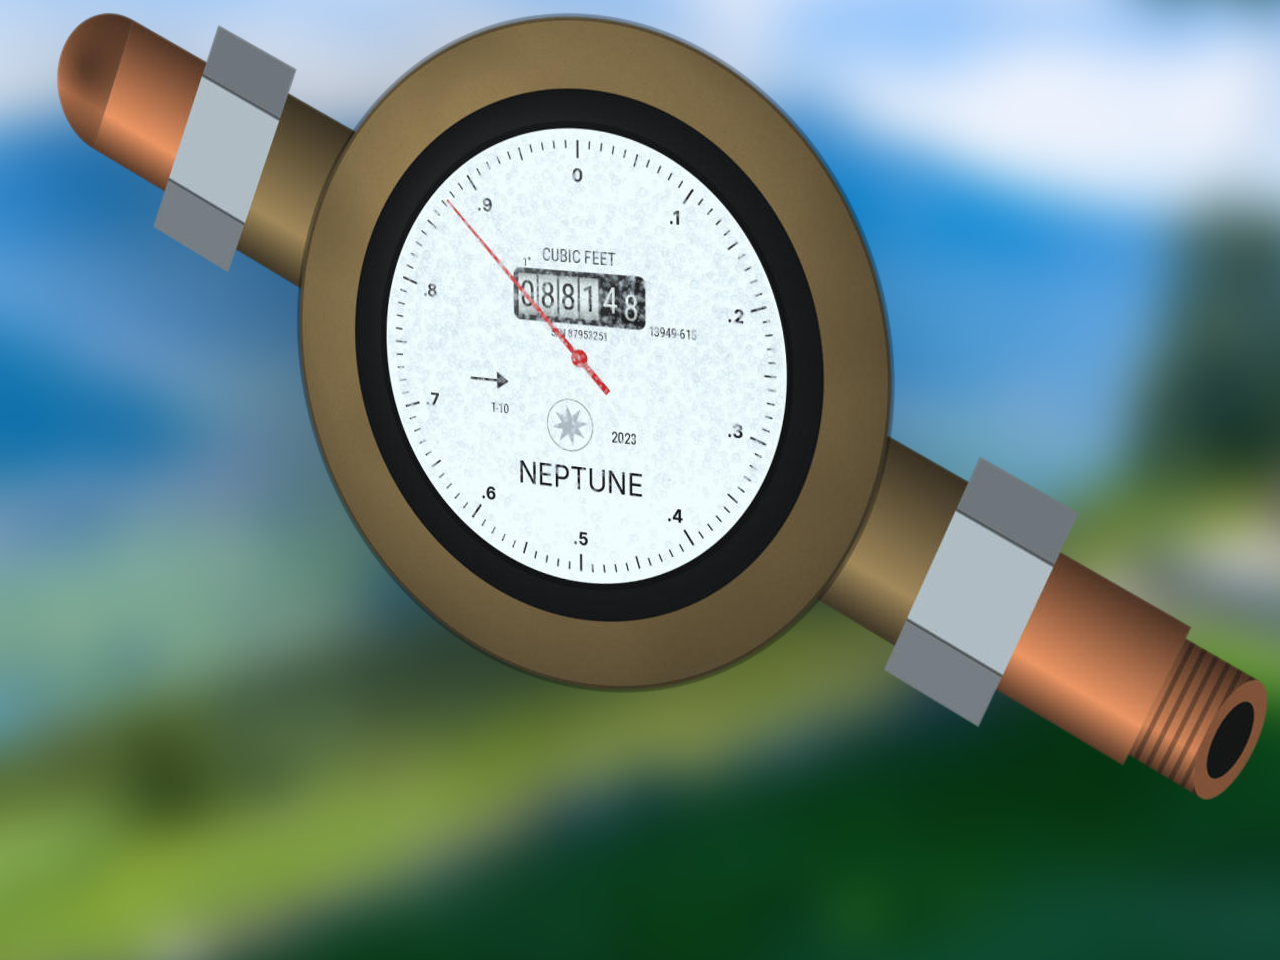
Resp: 88147.87 ft³
